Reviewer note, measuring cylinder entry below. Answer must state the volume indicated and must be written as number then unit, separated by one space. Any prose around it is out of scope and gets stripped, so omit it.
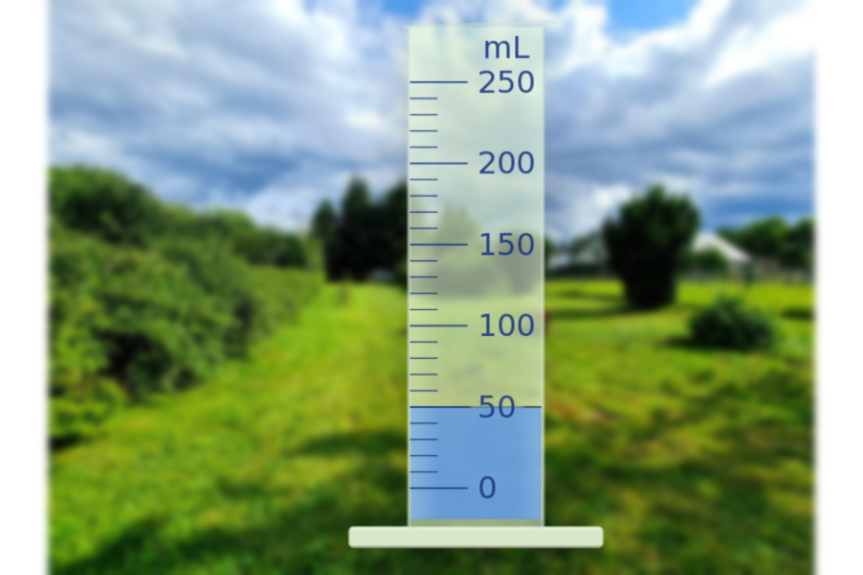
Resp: 50 mL
